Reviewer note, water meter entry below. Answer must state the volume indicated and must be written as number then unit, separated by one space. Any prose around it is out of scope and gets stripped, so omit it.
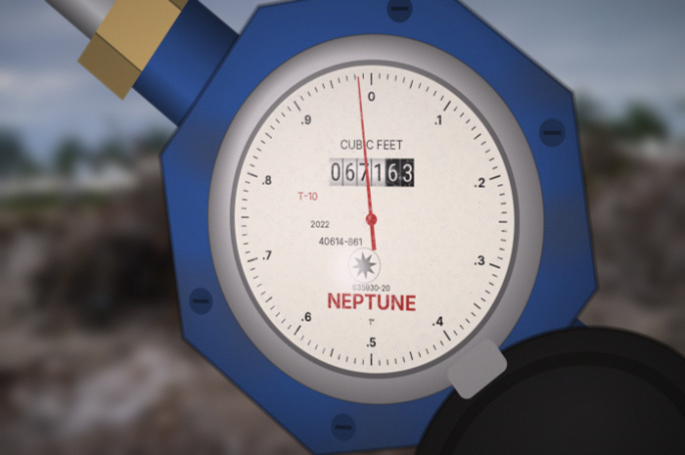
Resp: 67162.98 ft³
